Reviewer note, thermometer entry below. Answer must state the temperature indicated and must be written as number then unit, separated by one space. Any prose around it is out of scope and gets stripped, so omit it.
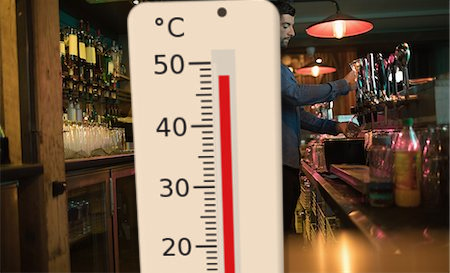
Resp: 48 °C
